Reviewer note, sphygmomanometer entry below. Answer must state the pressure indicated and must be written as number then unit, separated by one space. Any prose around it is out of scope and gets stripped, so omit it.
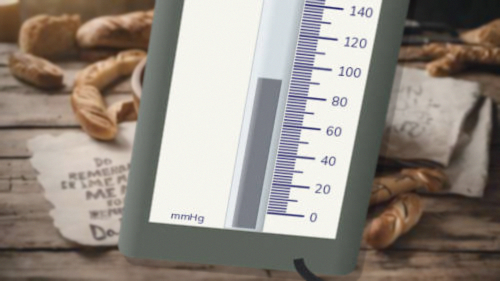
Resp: 90 mmHg
